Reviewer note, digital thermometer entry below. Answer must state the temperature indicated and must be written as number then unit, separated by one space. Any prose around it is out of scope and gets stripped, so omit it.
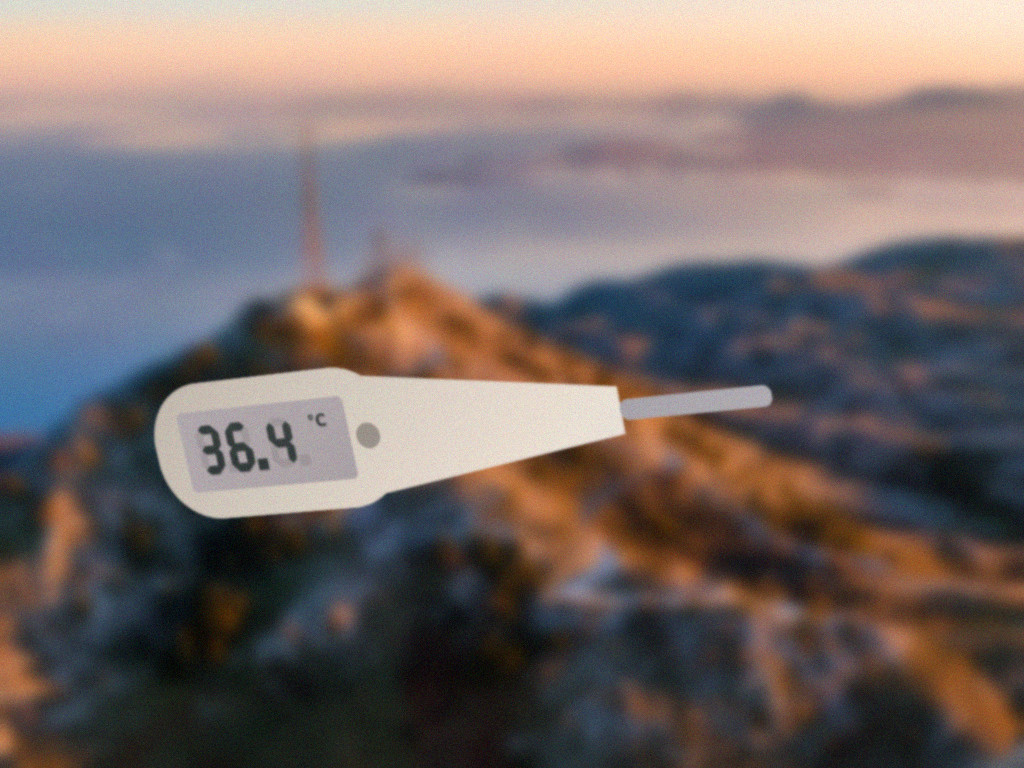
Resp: 36.4 °C
